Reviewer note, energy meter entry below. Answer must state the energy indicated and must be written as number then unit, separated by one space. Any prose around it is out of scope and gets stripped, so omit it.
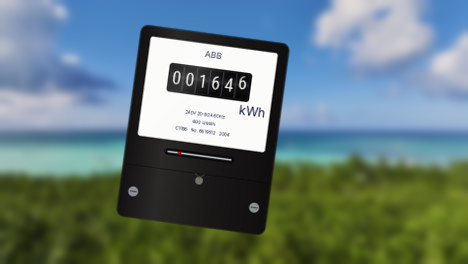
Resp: 1646 kWh
